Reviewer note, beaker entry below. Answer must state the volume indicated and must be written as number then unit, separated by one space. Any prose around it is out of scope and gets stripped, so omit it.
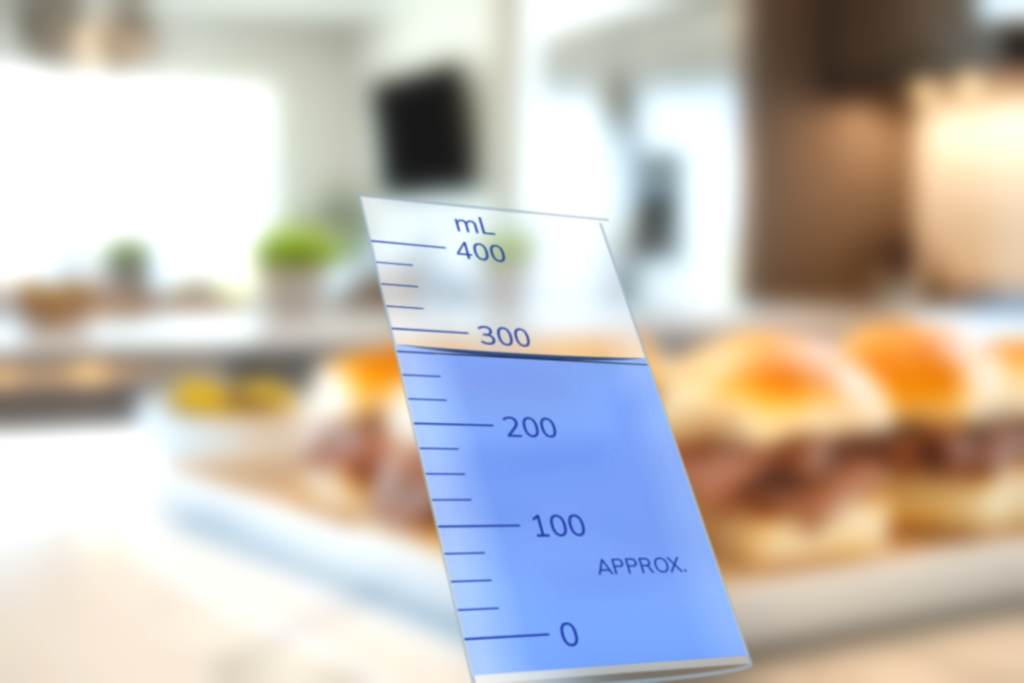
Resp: 275 mL
